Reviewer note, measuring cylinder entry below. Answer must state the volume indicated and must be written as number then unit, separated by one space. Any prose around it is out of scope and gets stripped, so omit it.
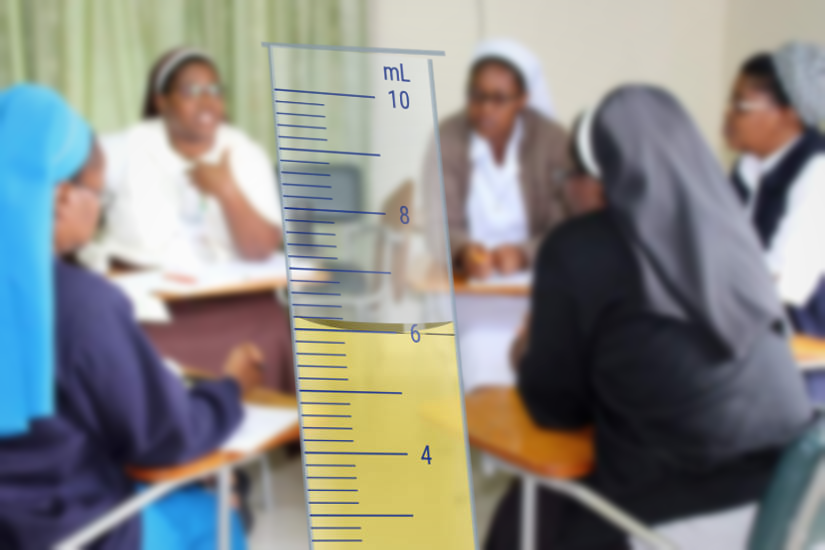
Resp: 6 mL
